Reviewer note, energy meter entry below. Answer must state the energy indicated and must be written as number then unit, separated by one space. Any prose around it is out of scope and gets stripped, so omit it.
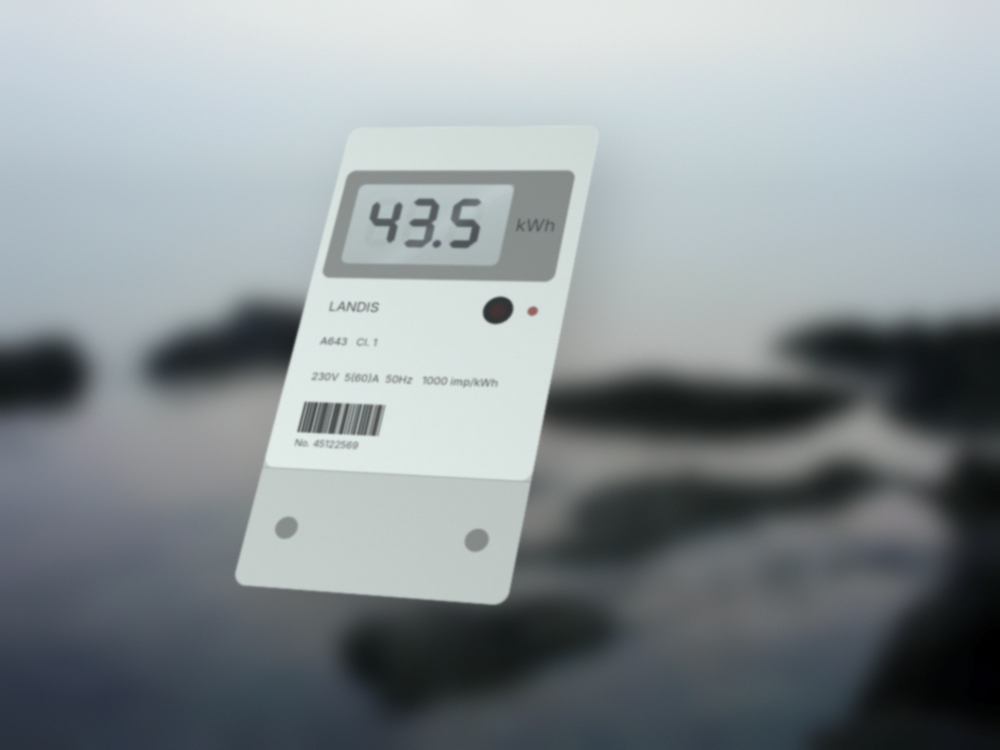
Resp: 43.5 kWh
